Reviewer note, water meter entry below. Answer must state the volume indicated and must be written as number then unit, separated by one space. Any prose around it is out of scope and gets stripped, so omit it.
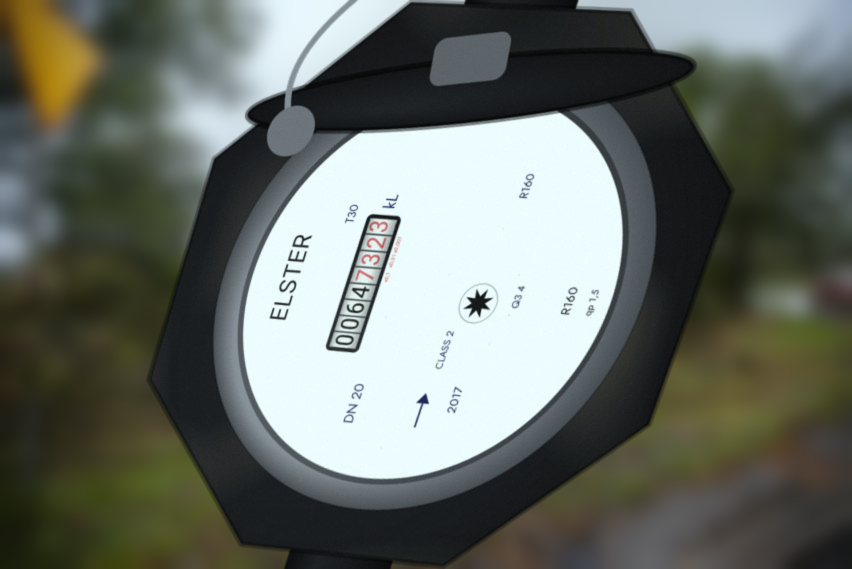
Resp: 64.7323 kL
